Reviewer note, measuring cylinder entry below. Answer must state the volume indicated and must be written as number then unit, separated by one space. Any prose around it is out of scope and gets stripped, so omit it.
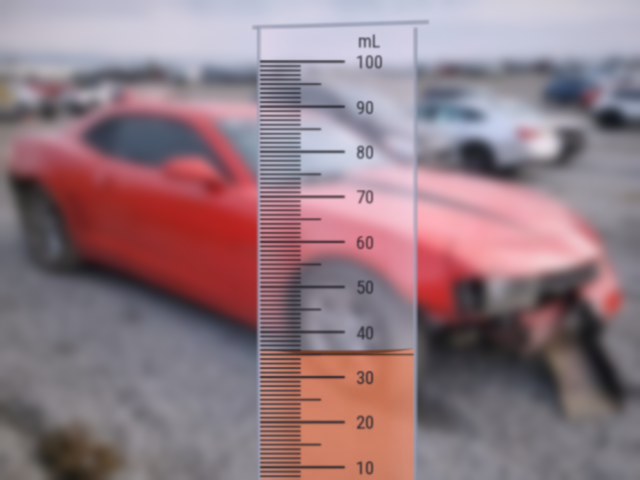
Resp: 35 mL
